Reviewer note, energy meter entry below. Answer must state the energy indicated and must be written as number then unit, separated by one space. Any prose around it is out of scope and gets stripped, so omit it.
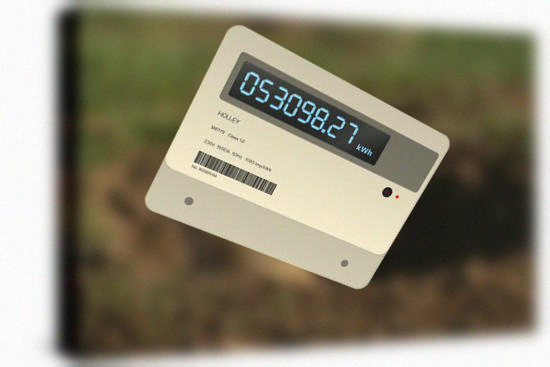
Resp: 53098.27 kWh
